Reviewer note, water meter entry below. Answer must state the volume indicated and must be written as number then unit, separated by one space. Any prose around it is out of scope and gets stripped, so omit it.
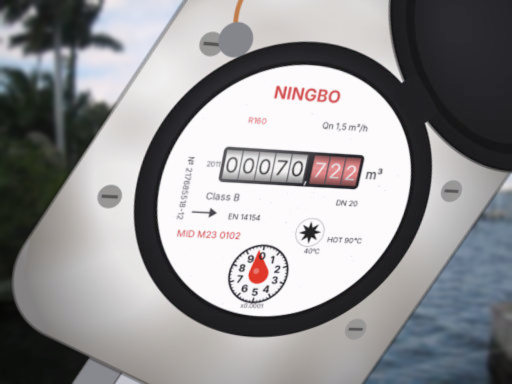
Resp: 70.7219 m³
